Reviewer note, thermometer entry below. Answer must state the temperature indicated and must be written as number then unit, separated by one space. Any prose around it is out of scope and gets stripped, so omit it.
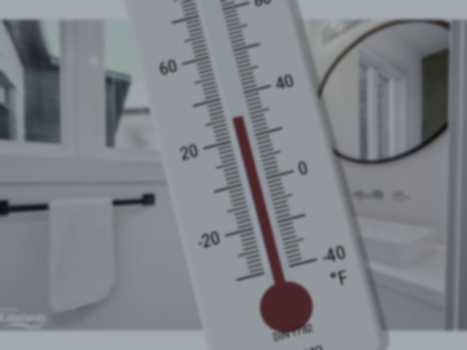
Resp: 30 °F
